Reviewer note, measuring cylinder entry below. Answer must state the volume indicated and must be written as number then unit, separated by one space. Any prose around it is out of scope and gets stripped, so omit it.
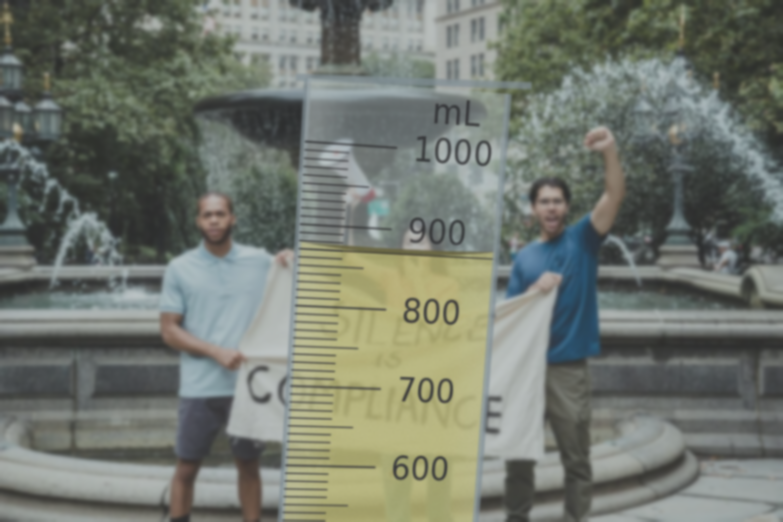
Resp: 870 mL
